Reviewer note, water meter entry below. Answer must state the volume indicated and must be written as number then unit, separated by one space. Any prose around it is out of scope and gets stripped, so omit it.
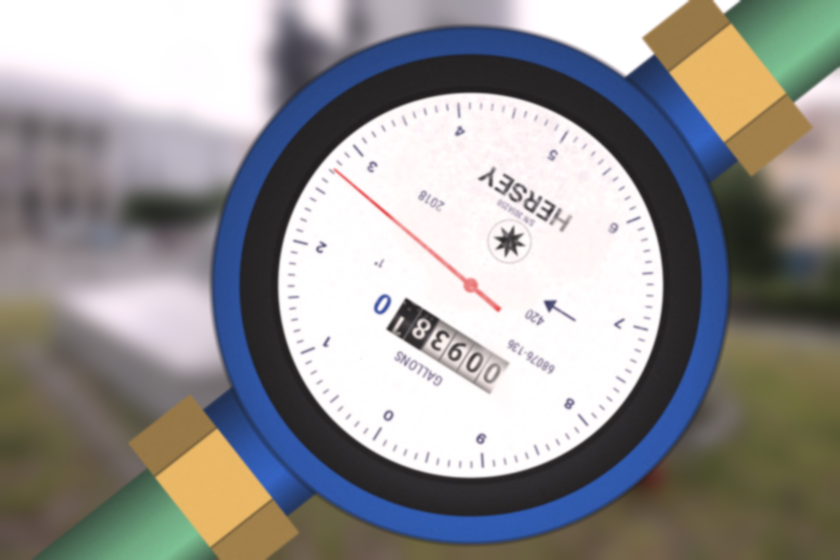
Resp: 93812.7 gal
